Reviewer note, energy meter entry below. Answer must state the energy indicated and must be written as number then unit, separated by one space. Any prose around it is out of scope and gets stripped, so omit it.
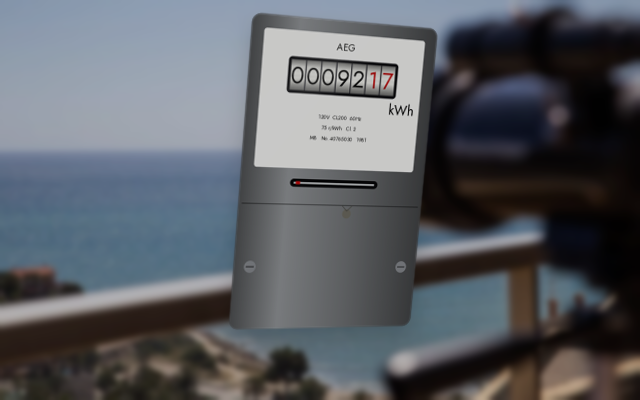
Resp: 92.17 kWh
